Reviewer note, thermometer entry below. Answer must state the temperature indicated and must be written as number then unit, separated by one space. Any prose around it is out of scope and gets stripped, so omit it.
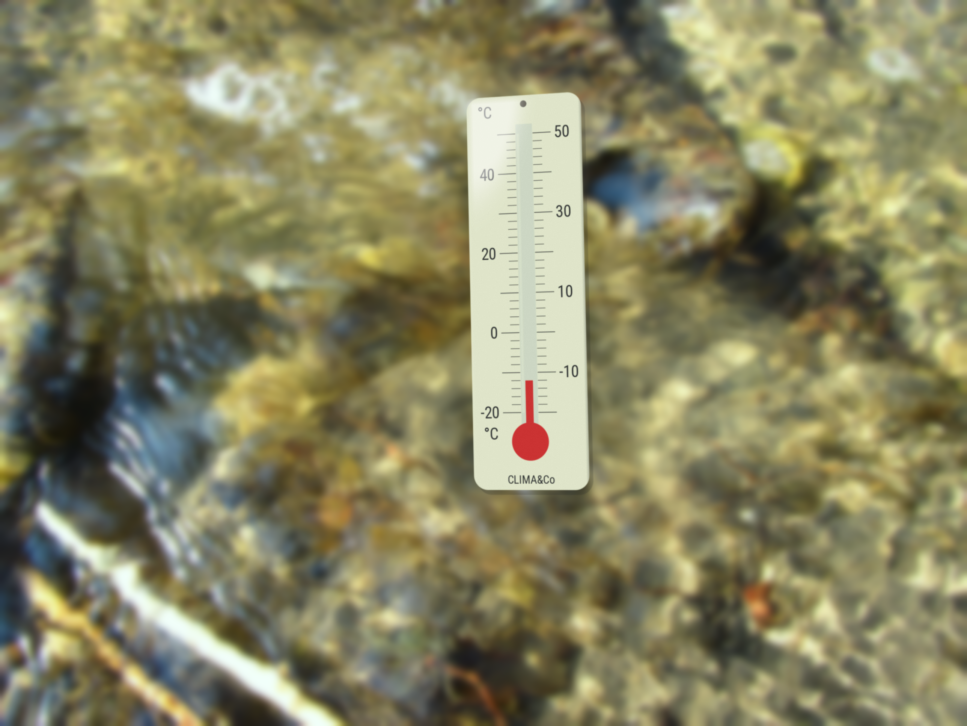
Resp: -12 °C
